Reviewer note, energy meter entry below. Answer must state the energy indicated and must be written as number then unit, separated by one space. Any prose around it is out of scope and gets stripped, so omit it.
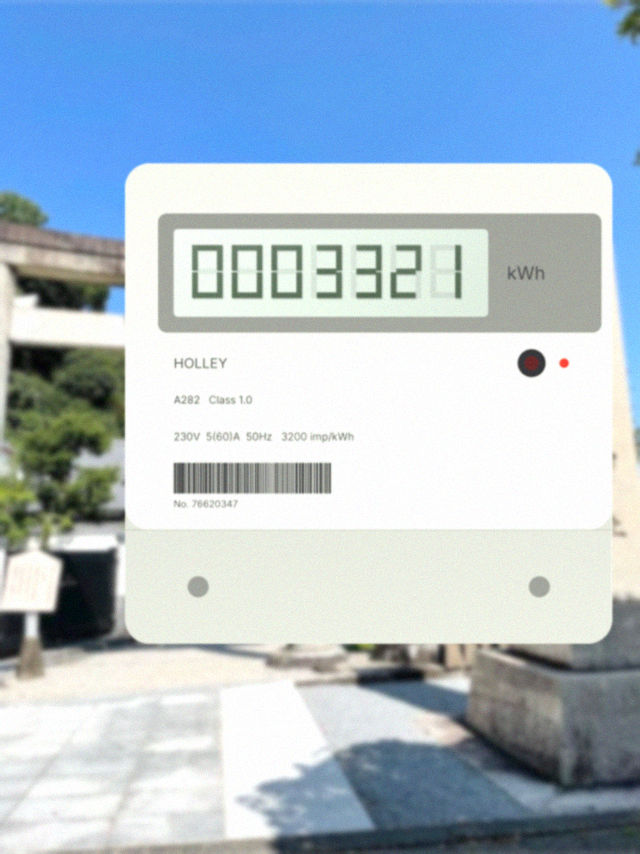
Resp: 3321 kWh
